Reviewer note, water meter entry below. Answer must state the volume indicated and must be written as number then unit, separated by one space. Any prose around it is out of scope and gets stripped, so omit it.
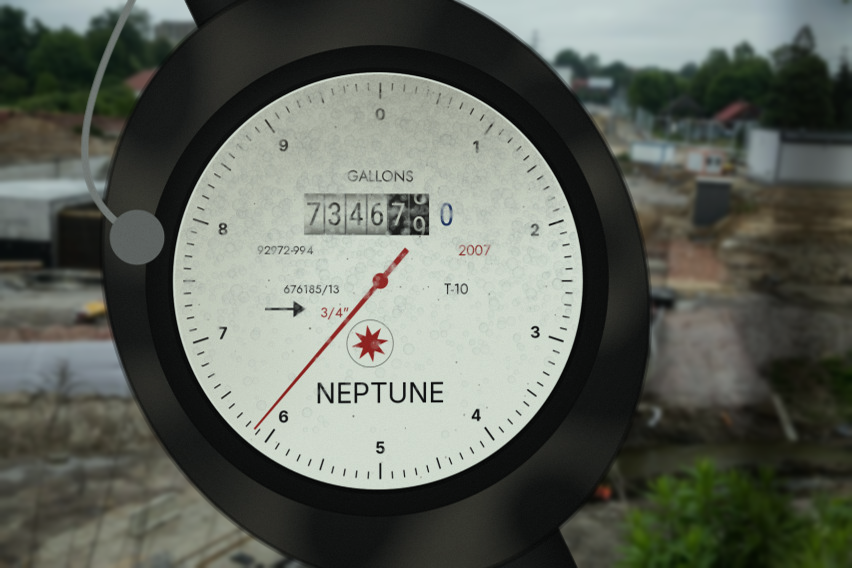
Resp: 7346786.1 gal
